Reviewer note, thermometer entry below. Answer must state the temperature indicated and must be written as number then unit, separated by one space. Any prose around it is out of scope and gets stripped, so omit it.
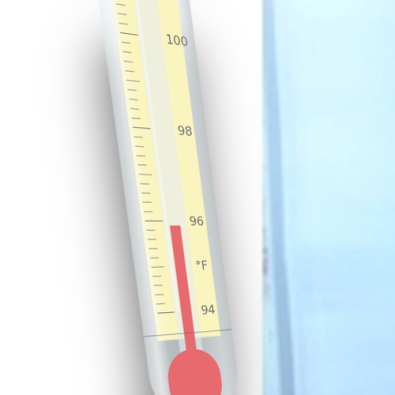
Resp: 95.9 °F
